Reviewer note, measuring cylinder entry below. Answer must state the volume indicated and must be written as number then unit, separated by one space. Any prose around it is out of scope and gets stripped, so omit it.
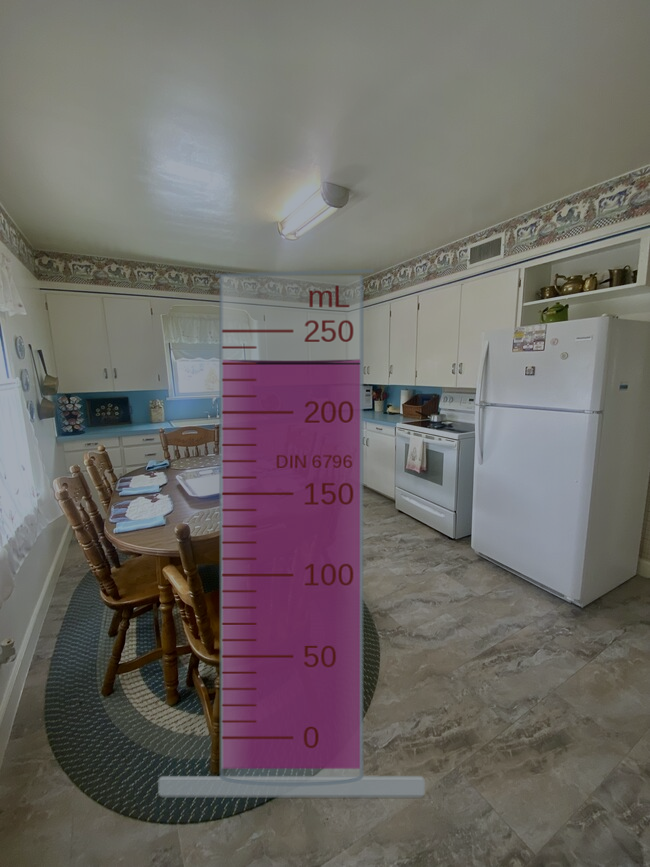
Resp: 230 mL
